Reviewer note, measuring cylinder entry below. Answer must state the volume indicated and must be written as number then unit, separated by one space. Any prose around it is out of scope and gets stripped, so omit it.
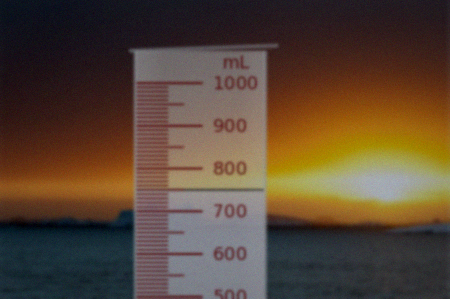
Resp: 750 mL
